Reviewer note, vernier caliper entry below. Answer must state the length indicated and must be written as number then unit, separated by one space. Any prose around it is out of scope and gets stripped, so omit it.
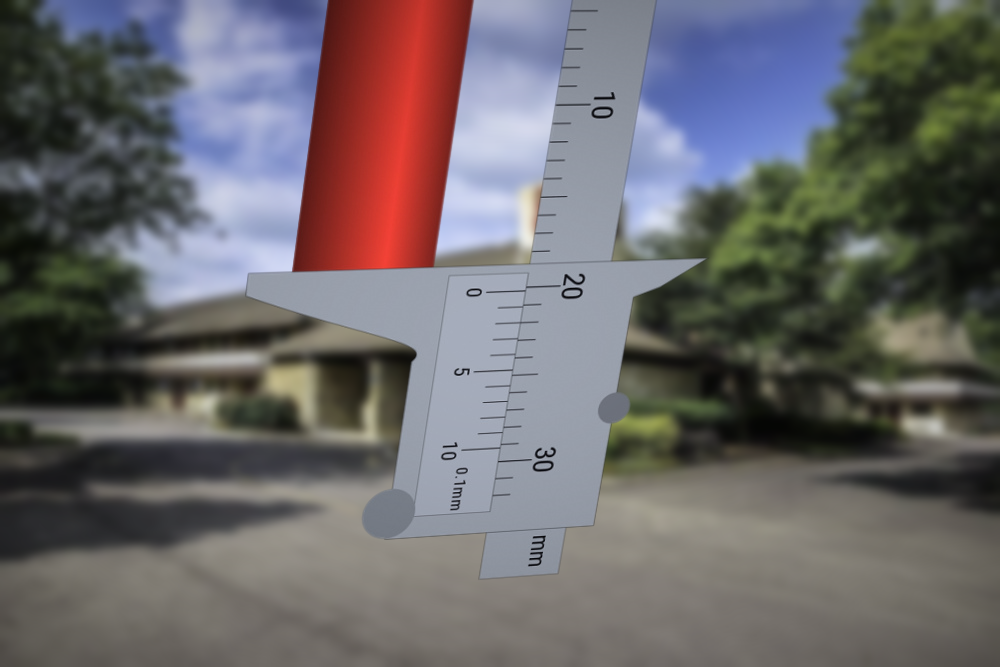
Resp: 20.2 mm
